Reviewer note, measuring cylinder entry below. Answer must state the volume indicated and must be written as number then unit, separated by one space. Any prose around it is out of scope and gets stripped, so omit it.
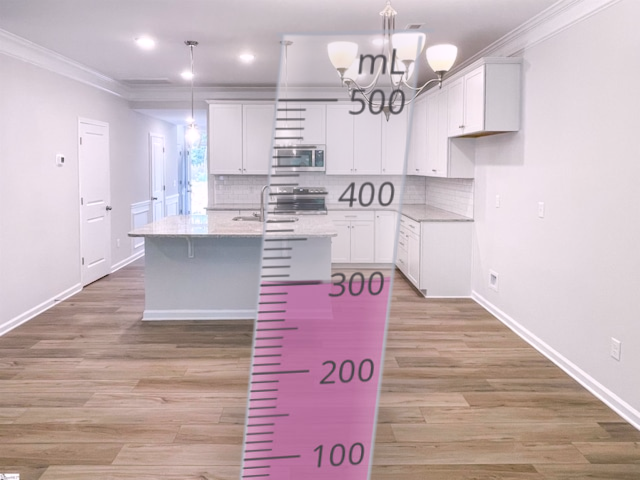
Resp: 300 mL
